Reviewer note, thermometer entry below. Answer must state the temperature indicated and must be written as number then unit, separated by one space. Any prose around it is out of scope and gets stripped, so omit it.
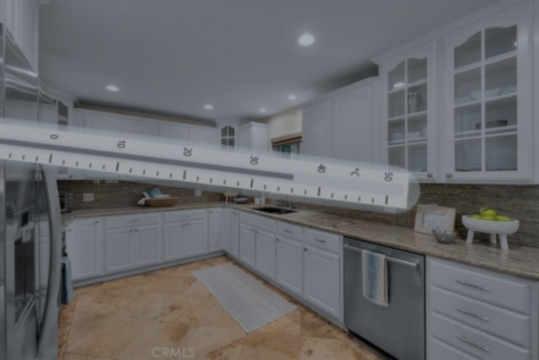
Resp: 36 °C
